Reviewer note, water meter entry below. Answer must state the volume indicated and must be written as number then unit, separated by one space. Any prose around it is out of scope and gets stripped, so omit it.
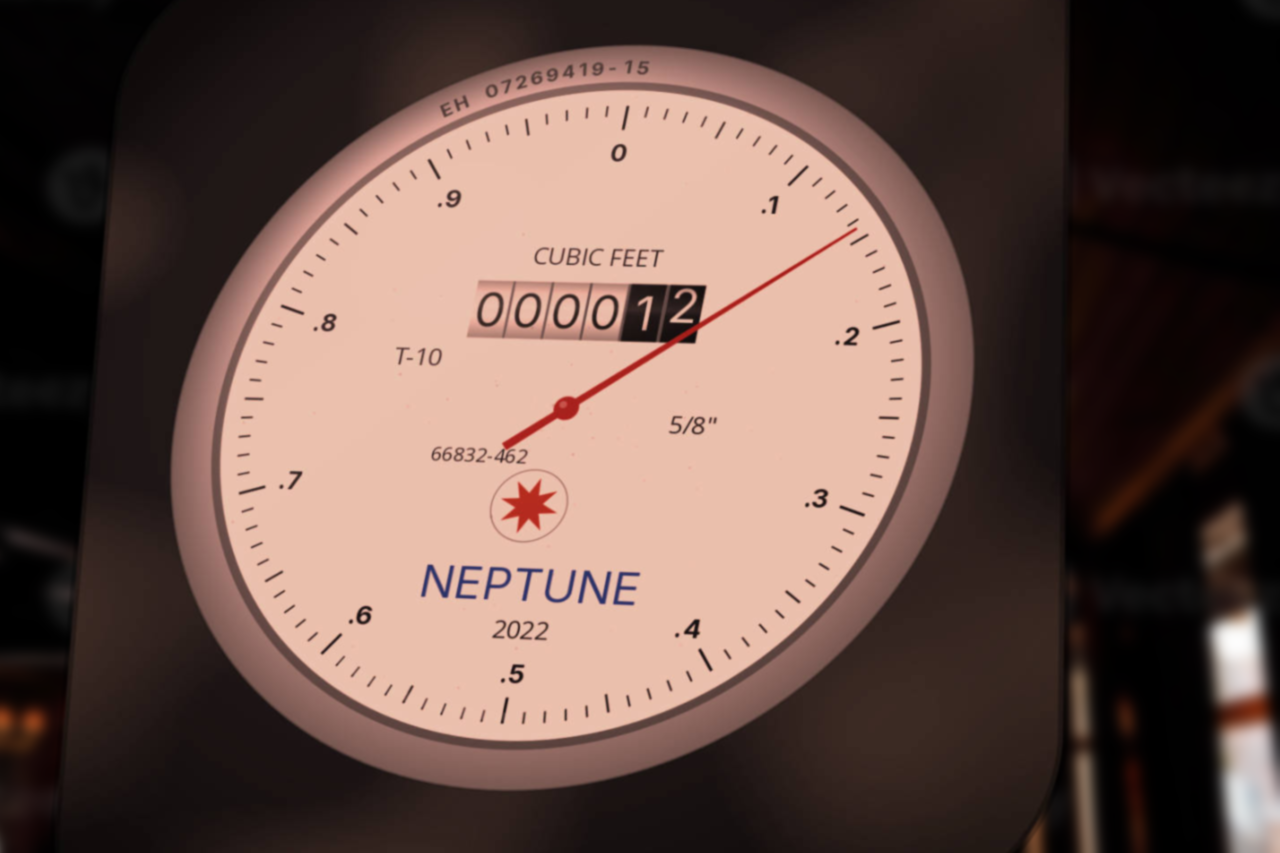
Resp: 12.14 ft³
